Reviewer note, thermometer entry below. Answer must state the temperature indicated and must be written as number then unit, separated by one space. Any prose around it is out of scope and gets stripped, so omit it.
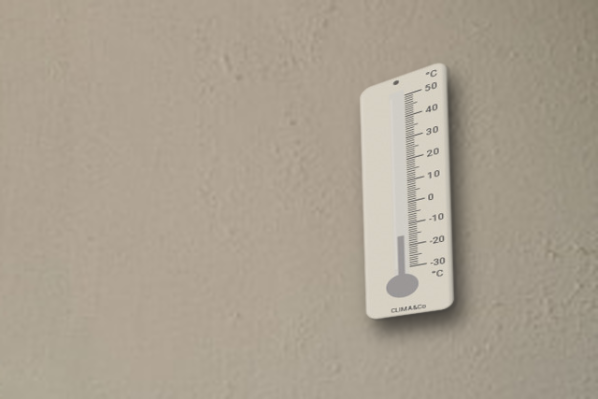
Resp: -15 °C
